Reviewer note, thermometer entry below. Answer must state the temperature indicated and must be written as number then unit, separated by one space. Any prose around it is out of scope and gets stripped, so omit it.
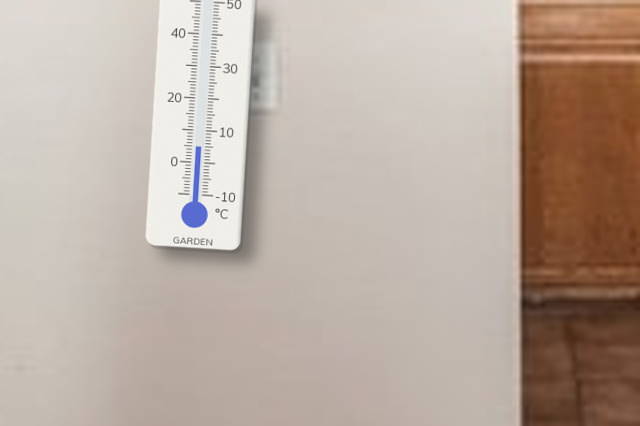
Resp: 5 °C
